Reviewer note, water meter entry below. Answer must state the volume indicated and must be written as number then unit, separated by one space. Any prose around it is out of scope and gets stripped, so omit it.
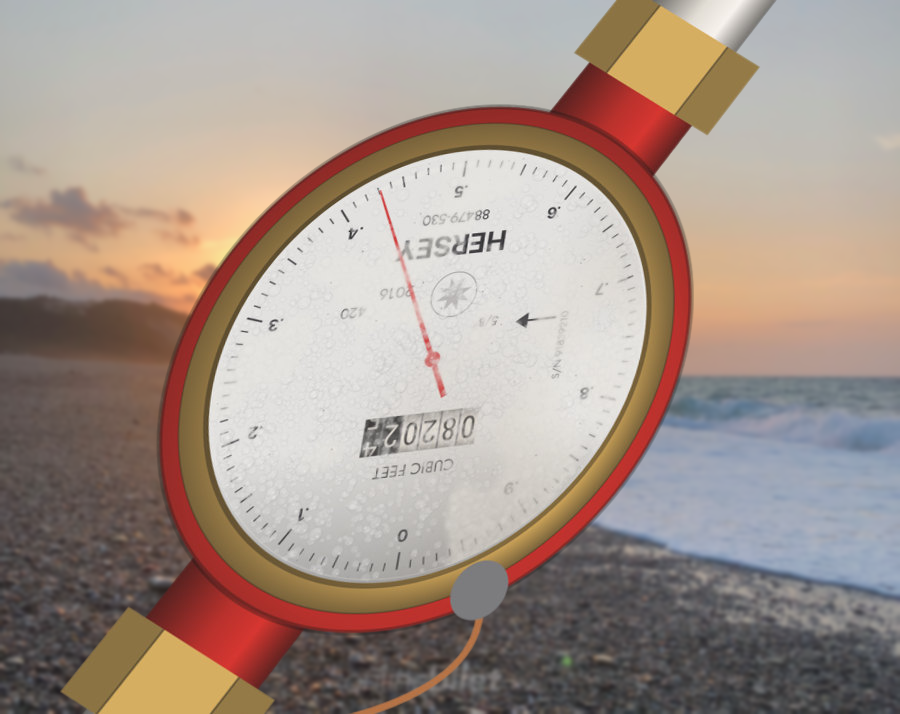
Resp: 82024.43 ft³
